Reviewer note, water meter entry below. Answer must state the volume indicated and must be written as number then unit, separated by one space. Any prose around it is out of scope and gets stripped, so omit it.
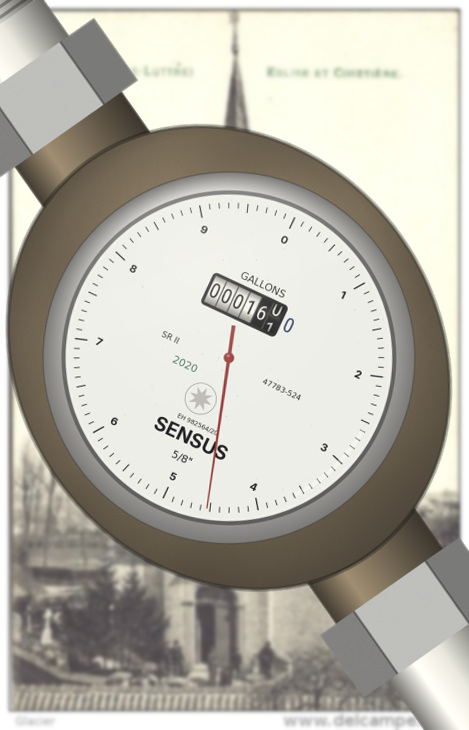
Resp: 1604.5 gal
